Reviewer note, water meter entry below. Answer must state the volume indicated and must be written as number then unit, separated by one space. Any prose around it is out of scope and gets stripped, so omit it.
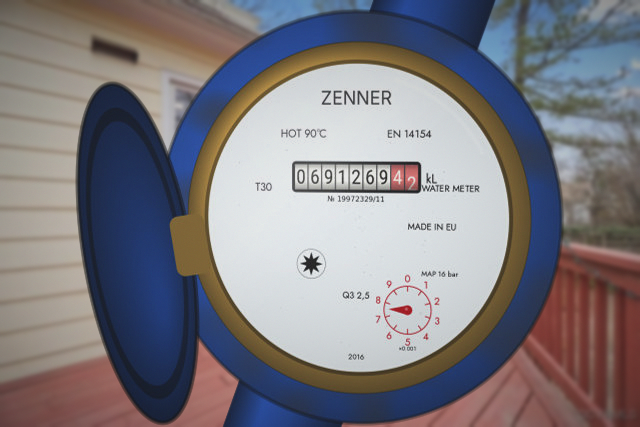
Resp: 691269.417 kL
